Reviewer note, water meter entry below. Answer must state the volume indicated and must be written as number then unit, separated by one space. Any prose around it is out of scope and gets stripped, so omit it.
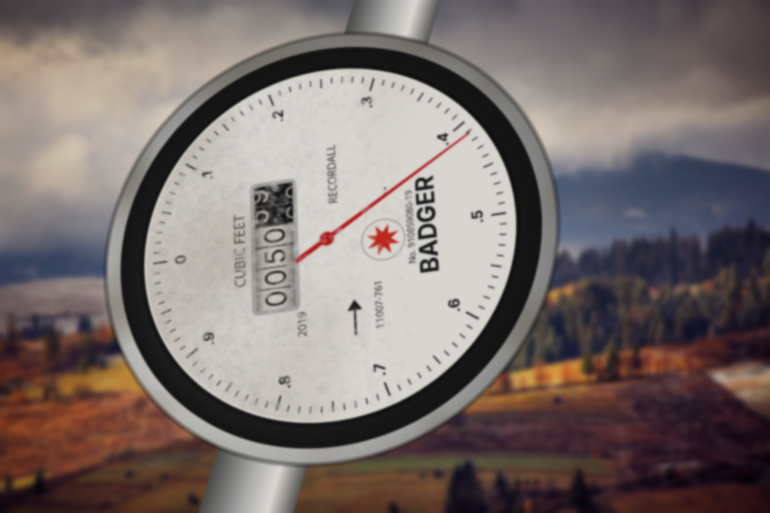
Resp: 5059.41 ft³
